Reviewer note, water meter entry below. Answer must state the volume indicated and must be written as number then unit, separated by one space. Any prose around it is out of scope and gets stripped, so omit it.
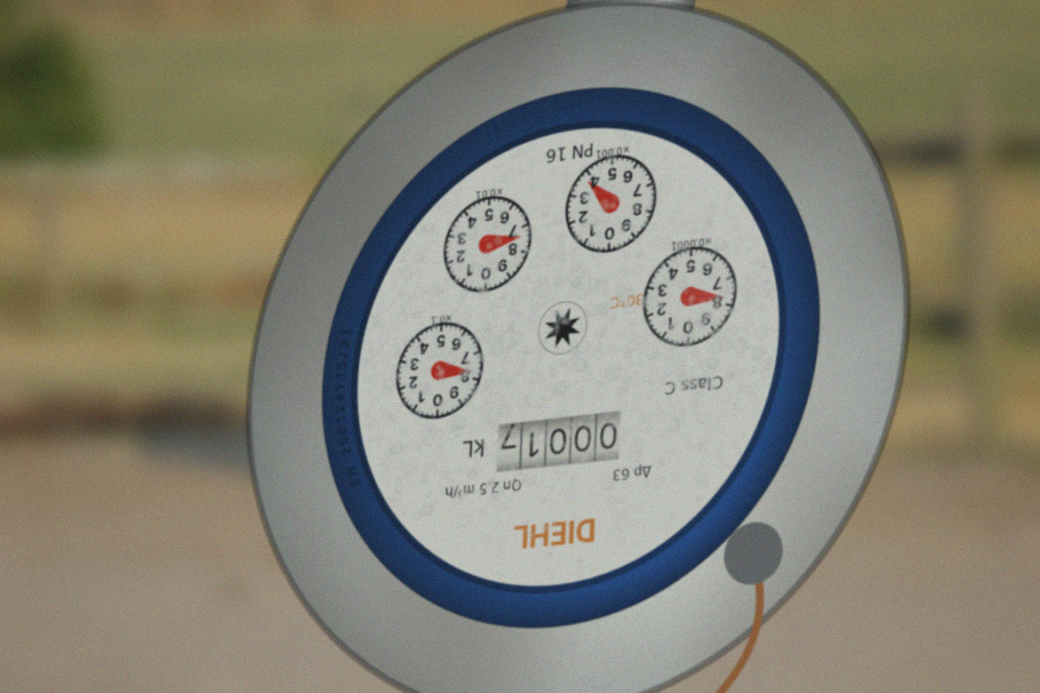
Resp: 16.7737 kL
